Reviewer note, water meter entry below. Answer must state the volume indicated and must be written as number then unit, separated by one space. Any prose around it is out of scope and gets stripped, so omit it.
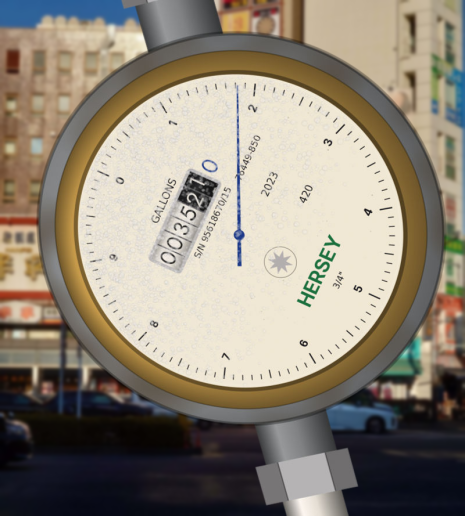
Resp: 35211.8 gal
